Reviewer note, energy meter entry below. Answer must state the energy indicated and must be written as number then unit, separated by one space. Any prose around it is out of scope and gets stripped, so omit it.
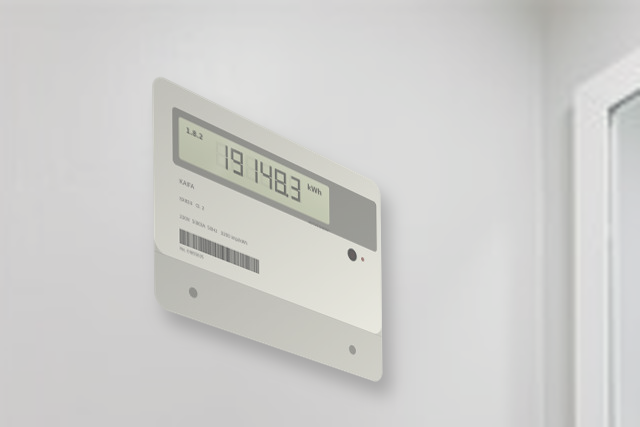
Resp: 19148.3 kWh
